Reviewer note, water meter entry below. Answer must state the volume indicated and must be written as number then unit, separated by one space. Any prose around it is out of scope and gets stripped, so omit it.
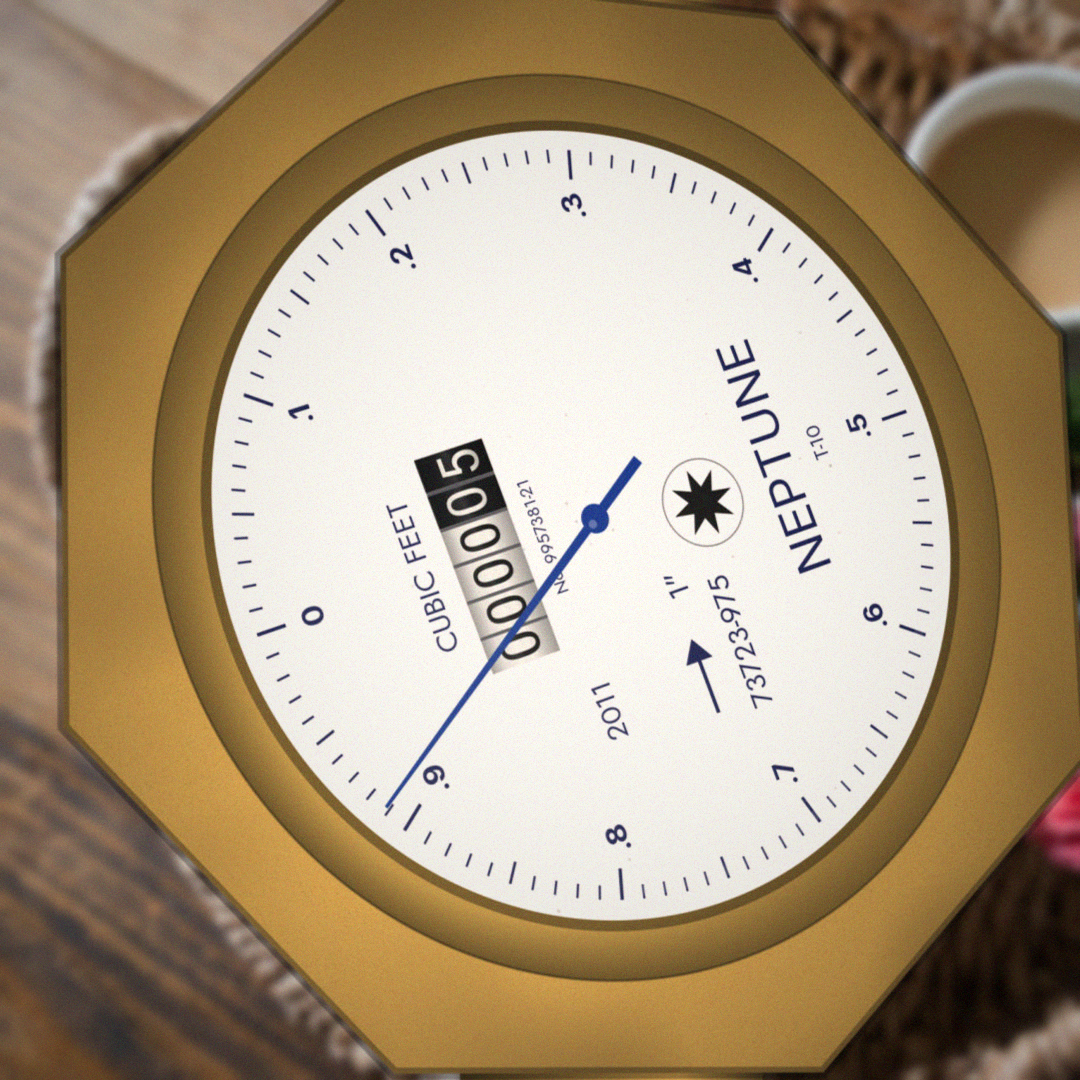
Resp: 4.91 ft³
